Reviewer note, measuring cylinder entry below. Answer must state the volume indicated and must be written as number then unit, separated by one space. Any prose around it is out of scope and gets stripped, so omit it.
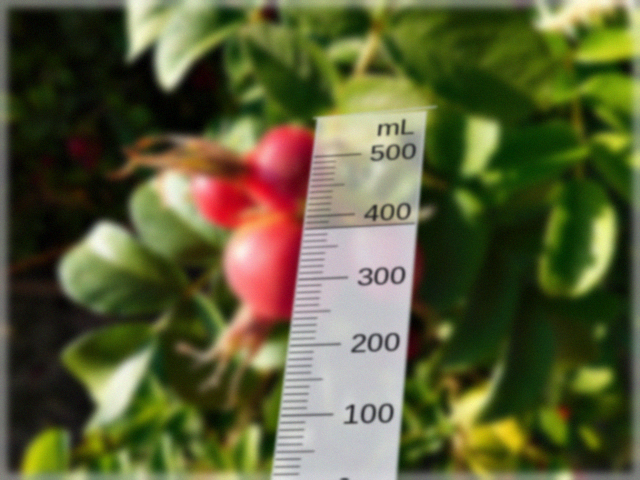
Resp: 380 mL
